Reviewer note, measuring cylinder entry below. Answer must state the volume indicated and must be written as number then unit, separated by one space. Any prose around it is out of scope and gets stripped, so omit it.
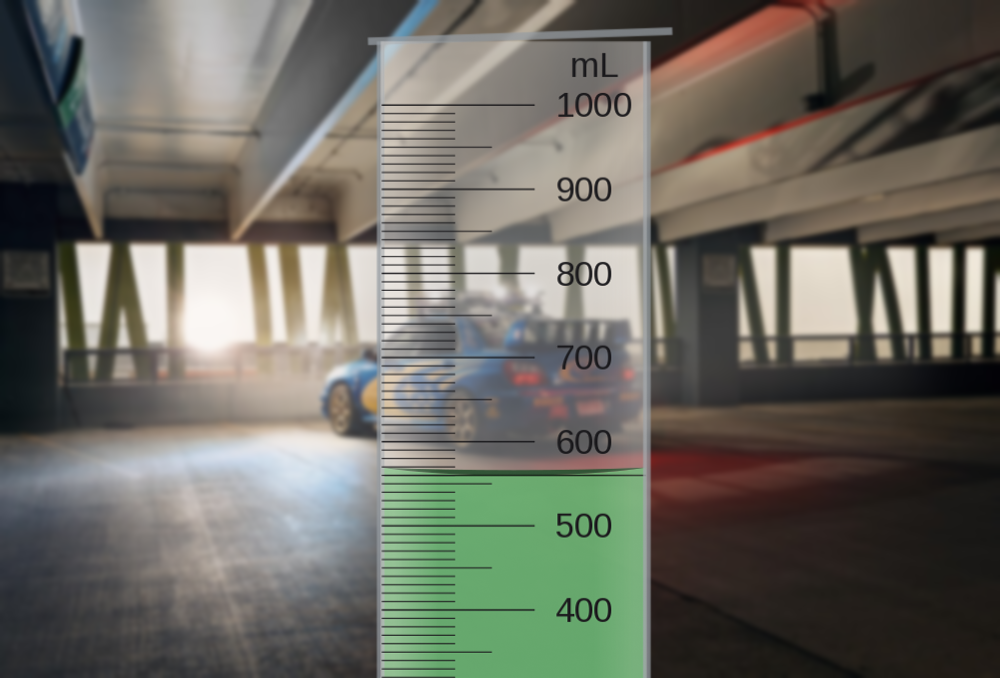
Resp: 560 mL
